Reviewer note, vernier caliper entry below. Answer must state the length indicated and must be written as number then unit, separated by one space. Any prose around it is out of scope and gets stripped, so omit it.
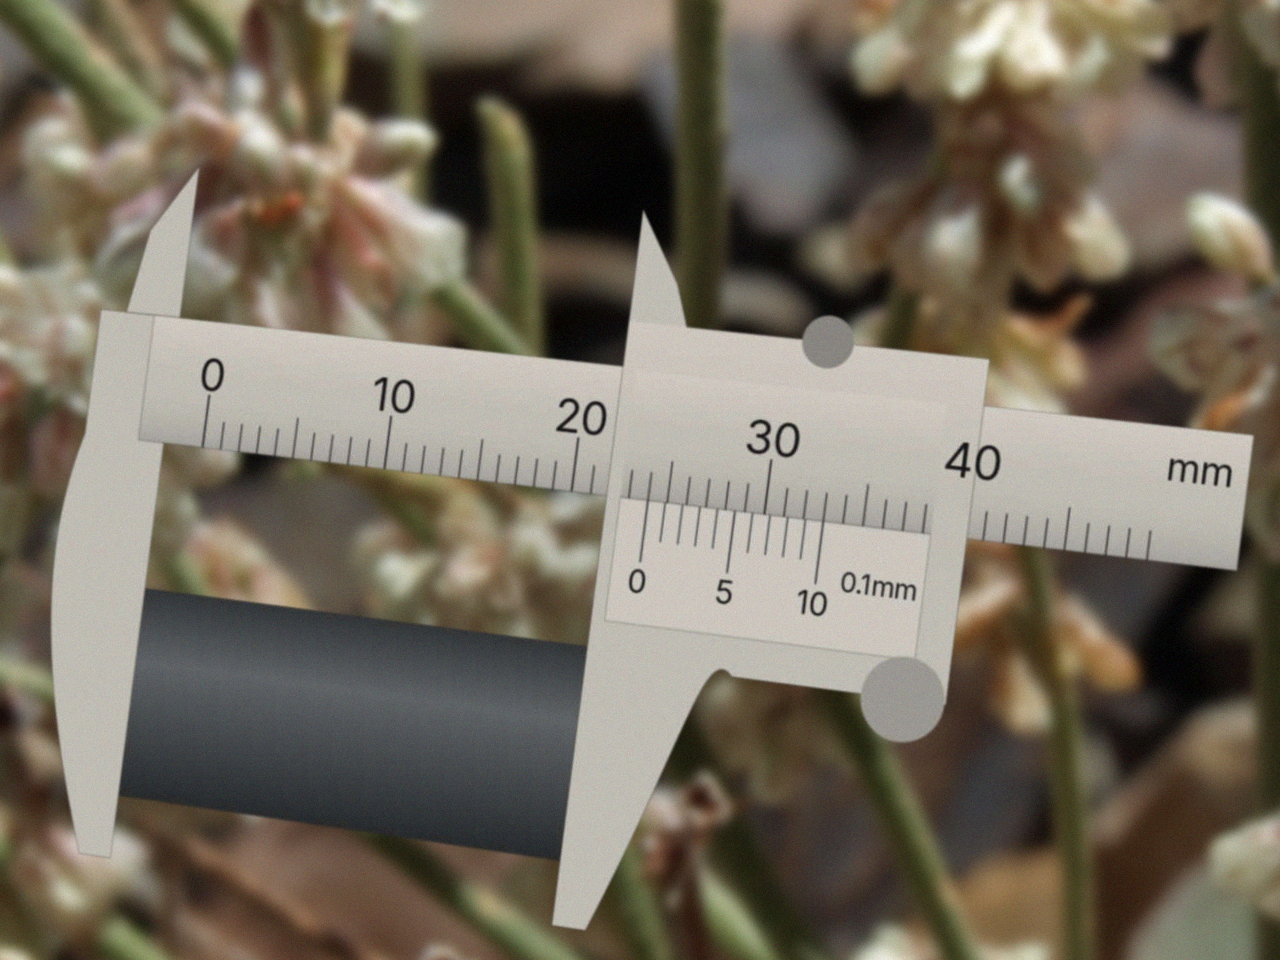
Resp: 24.0 mm
